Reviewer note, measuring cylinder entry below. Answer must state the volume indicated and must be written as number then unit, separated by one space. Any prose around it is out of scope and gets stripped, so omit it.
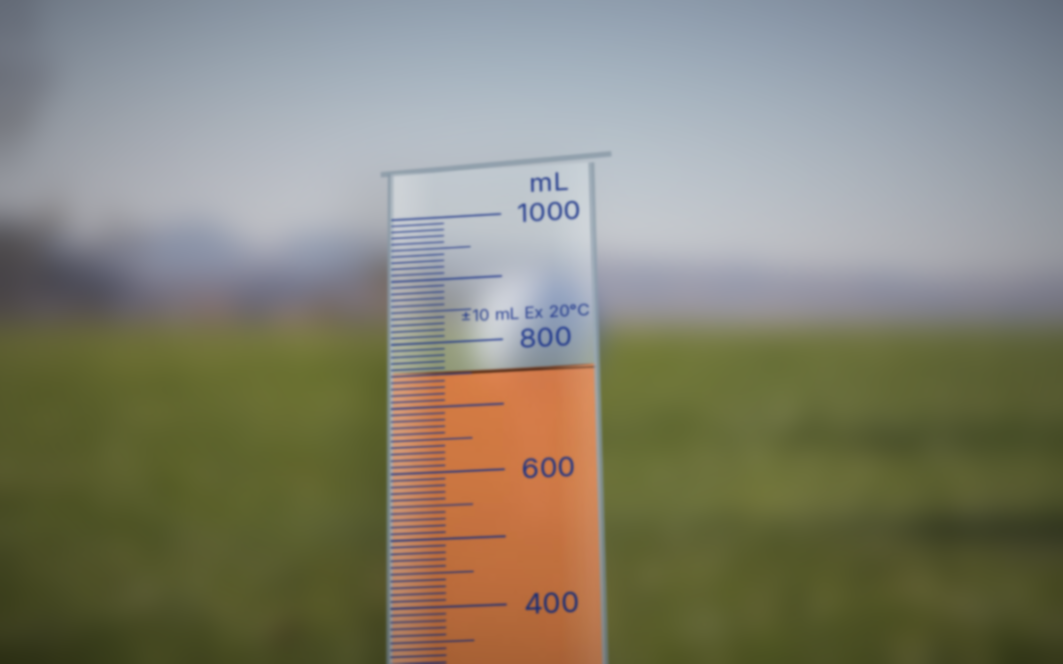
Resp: 750 mL
